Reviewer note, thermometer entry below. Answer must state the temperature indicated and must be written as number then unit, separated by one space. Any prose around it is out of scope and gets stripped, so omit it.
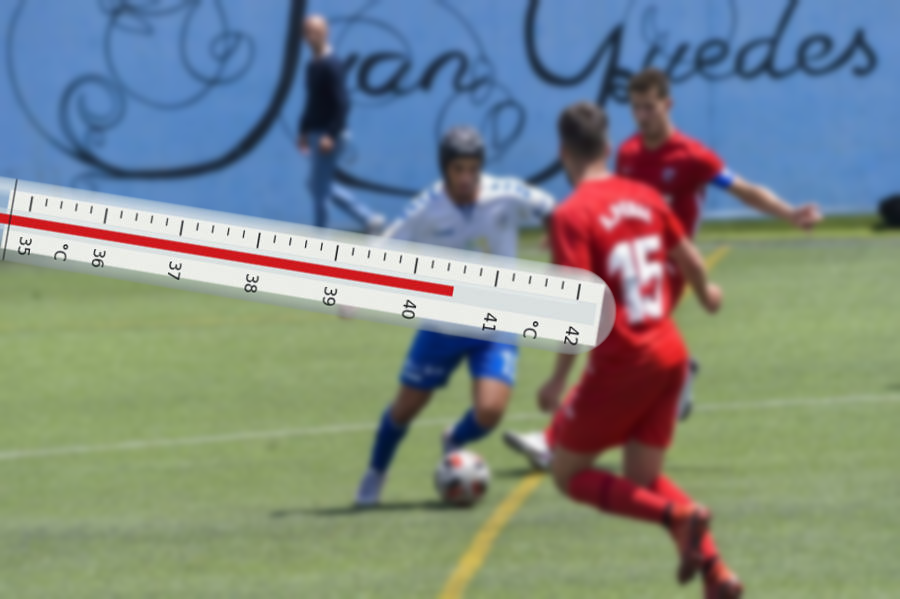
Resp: 40.5 °C
